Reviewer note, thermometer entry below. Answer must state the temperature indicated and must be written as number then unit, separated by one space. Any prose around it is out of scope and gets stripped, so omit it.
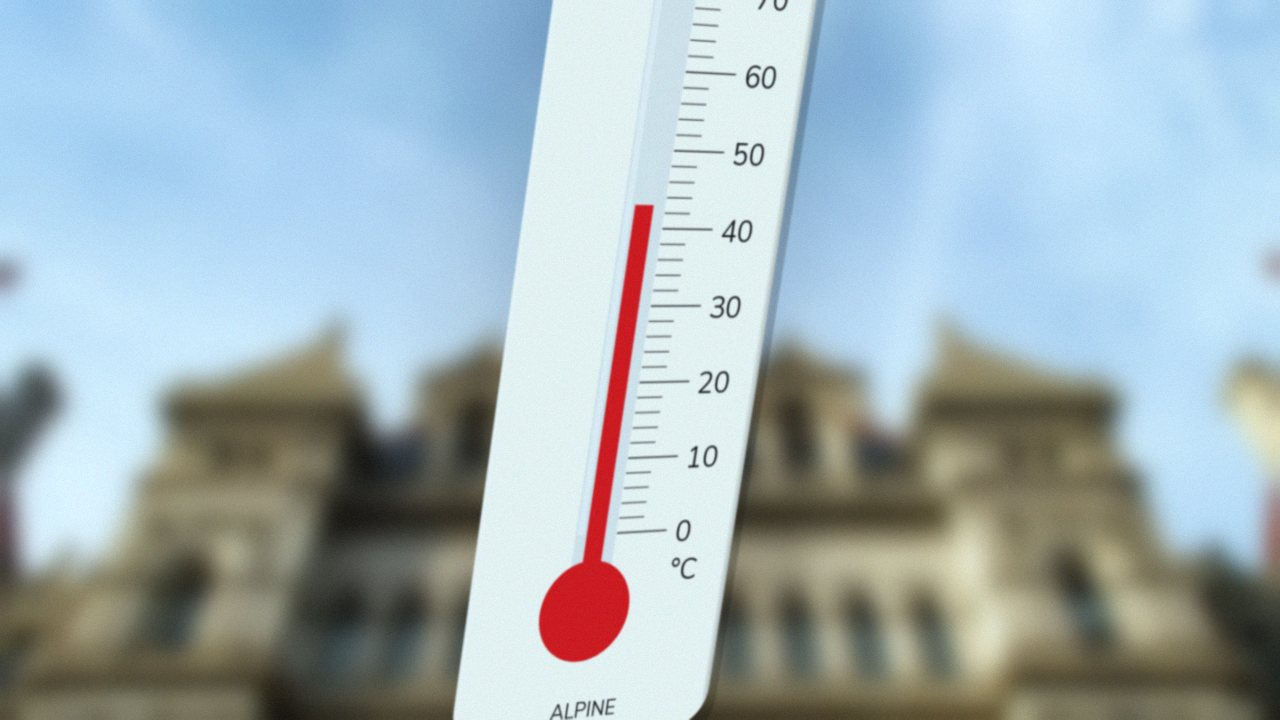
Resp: 43 °C
